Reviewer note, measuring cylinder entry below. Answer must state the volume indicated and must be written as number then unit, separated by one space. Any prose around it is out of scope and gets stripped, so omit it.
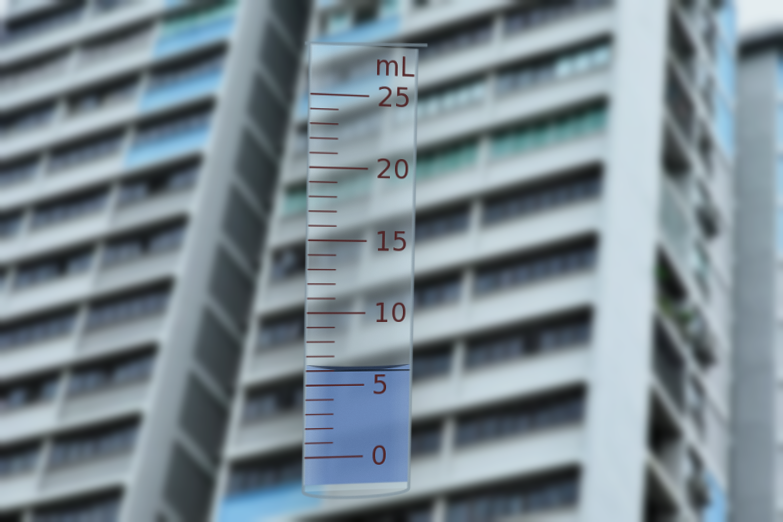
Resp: 6 mL
